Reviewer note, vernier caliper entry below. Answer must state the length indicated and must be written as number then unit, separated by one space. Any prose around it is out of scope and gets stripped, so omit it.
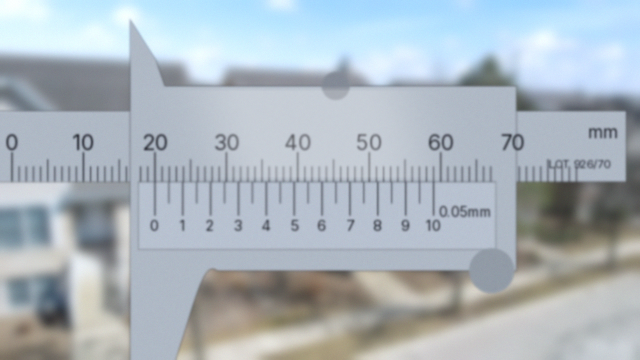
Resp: 20.0 mm
